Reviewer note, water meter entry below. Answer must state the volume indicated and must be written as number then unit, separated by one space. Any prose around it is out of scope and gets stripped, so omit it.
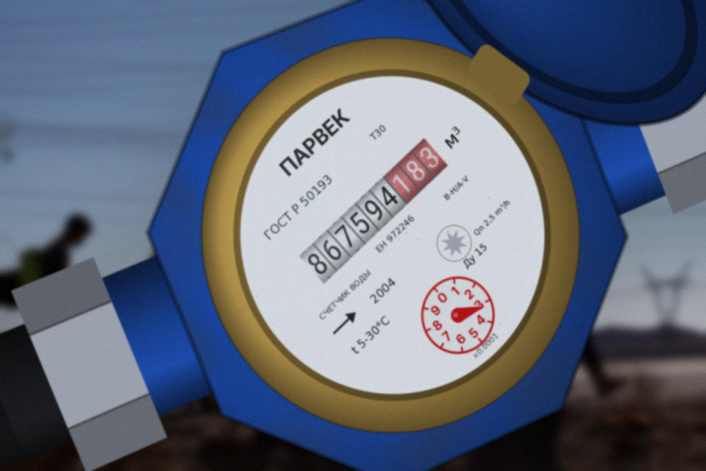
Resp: 867594.1833 m³
